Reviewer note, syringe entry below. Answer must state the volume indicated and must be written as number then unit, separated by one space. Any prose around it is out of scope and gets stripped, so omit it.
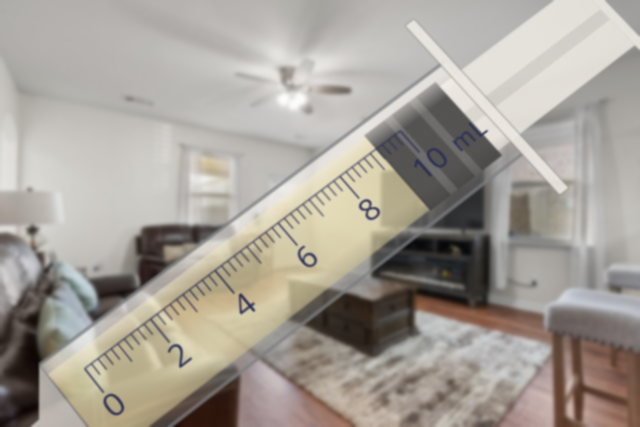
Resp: 9.2 mL
